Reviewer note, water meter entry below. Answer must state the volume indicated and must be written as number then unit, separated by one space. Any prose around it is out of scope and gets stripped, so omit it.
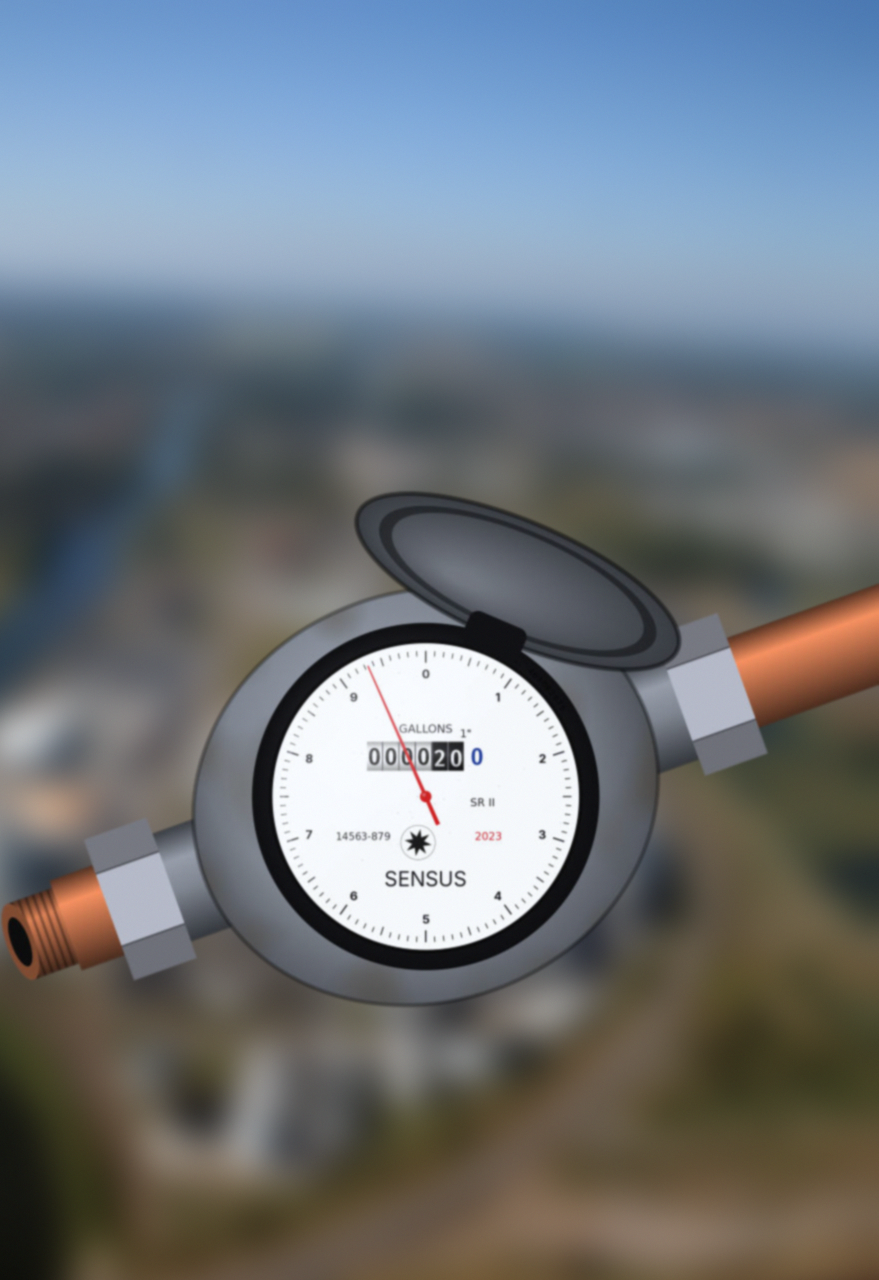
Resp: 199.3 gal
